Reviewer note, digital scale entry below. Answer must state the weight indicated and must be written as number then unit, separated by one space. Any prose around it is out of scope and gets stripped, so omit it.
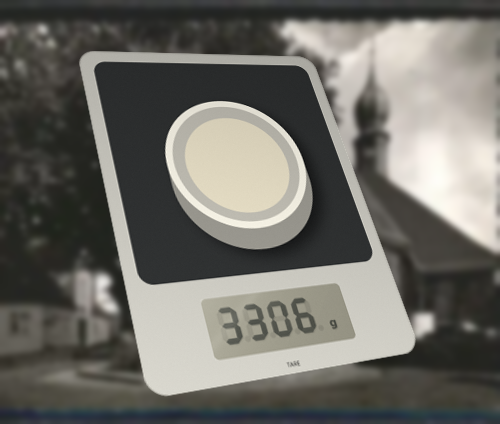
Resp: 3306 g
